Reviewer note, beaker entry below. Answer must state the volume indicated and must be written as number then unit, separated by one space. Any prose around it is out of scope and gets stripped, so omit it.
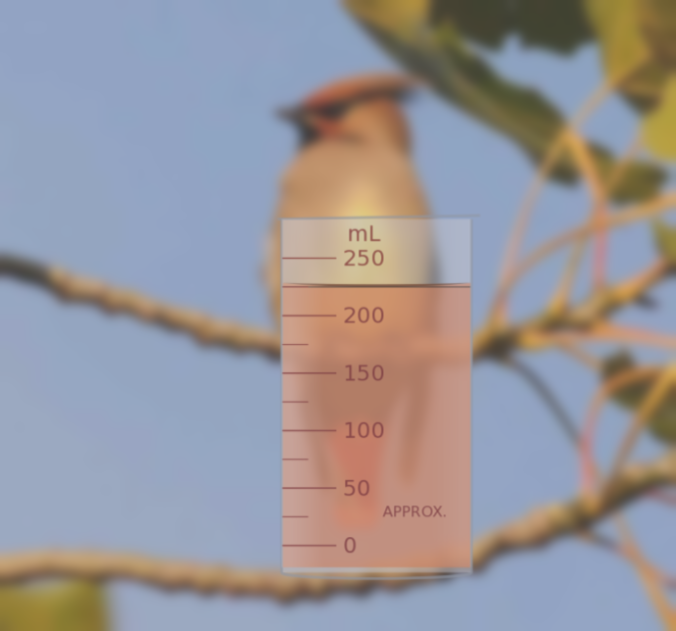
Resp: 225 mL
